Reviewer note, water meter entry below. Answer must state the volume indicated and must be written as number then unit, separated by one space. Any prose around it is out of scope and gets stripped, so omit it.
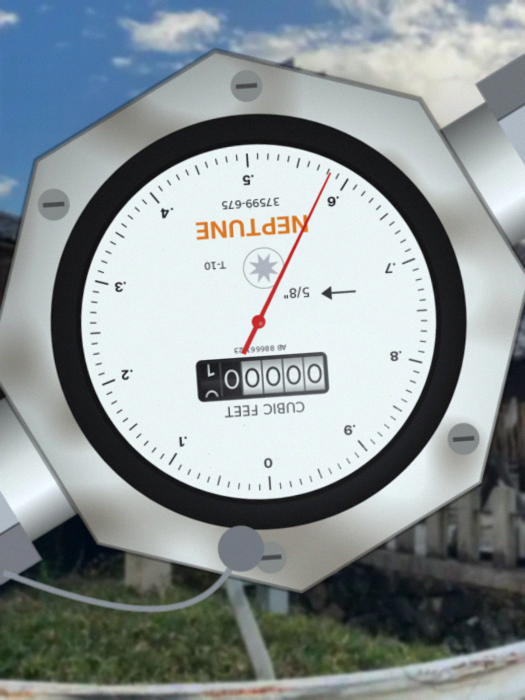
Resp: 0.58 ft³
